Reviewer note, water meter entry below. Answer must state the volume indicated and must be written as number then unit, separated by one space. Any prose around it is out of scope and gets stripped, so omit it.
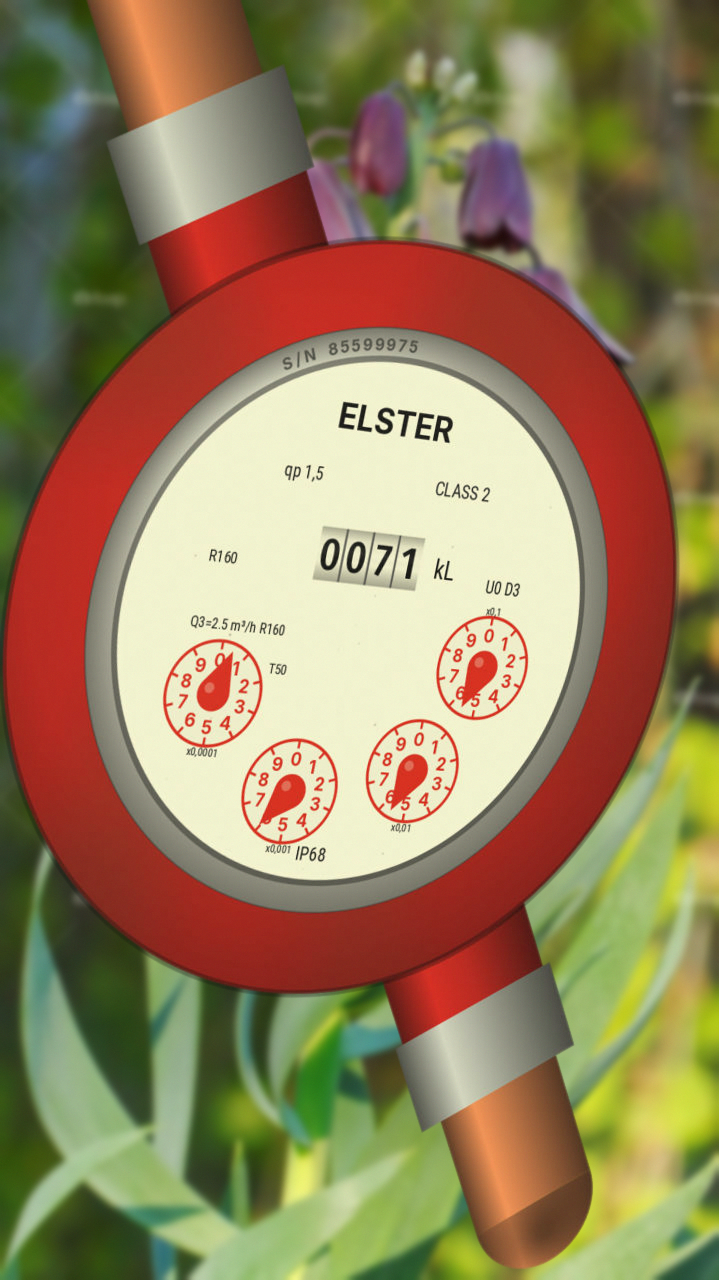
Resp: 71.5560 kL
